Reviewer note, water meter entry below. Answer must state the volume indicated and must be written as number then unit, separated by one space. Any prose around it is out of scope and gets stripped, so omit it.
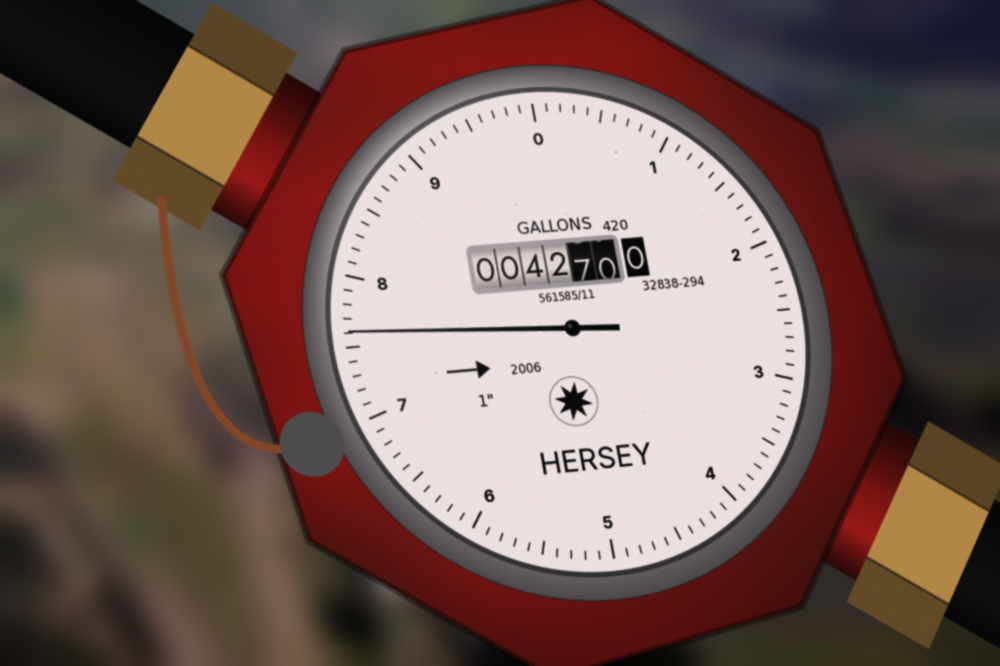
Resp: 42697.6 gal
